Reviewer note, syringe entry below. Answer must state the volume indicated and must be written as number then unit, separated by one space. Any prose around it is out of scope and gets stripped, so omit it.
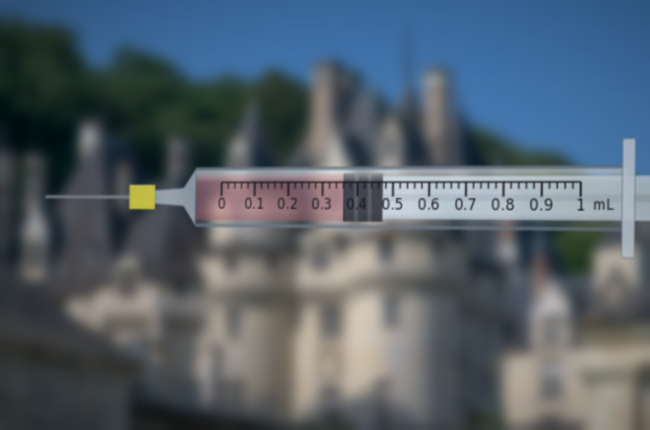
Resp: 0.36 mL
